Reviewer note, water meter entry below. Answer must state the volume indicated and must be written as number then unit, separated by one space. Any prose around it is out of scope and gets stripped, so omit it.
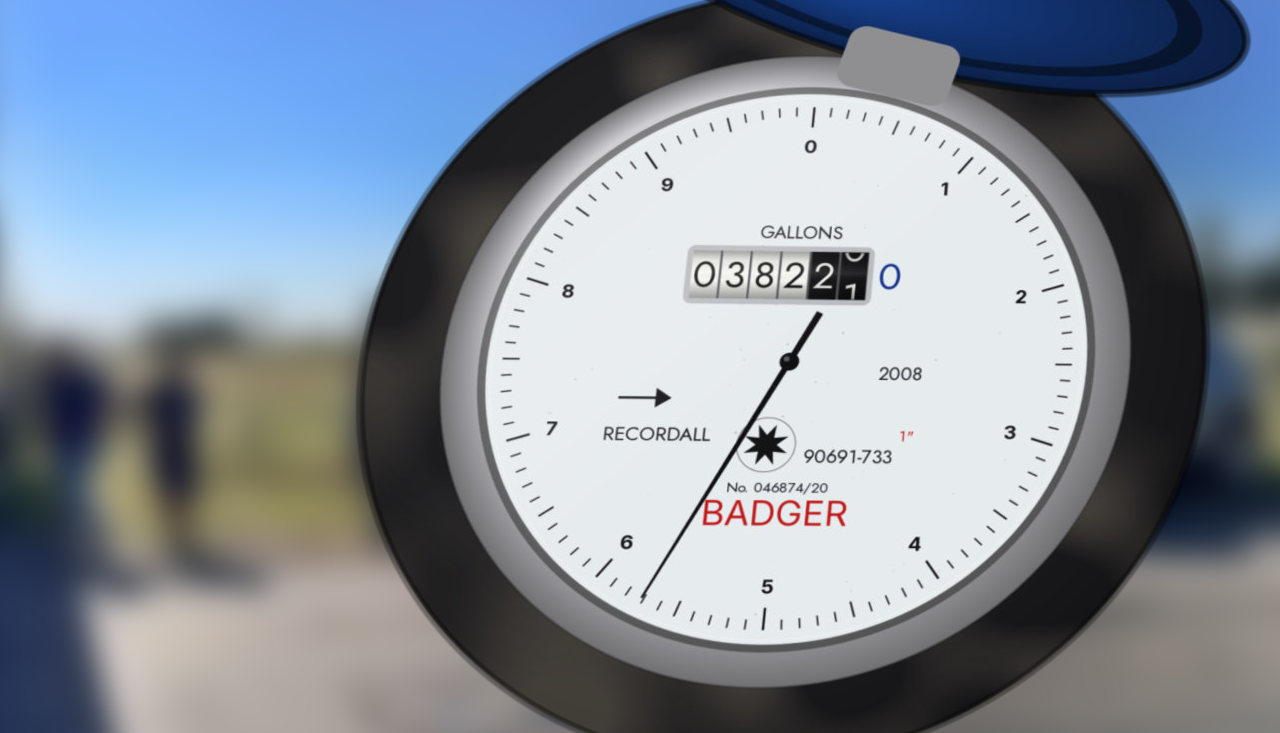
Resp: 382205.7 gal
